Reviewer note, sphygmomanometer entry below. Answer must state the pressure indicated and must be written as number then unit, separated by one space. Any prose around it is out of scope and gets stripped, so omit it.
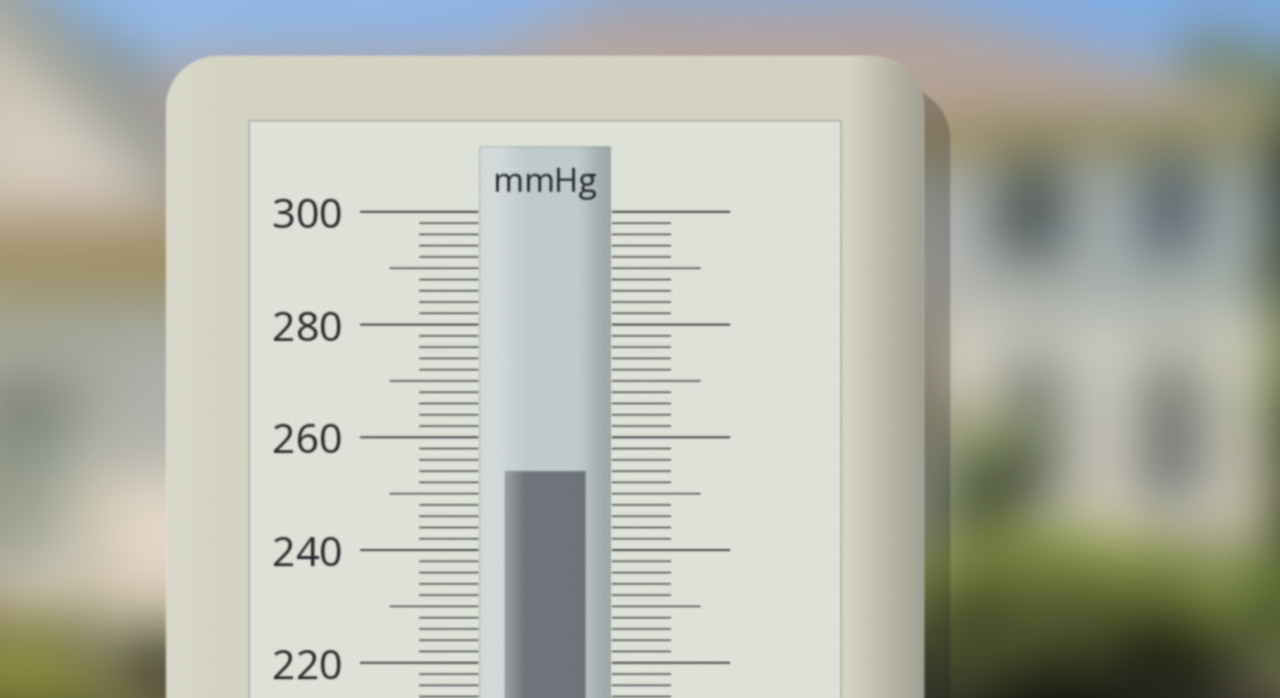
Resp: 254 mmHg
